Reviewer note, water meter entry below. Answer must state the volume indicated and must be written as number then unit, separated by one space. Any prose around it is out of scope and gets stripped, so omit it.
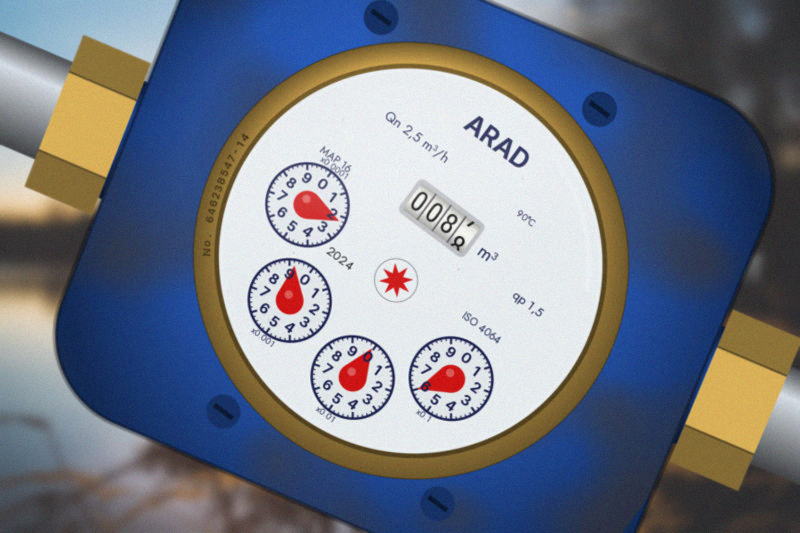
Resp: 87.5992 m³
